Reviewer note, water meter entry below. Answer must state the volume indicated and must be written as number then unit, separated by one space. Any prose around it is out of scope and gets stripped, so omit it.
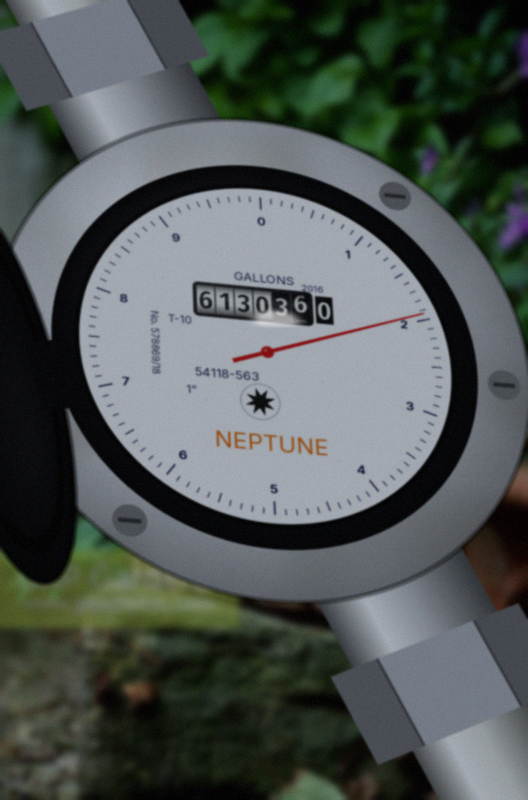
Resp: 6130361.9 gal
